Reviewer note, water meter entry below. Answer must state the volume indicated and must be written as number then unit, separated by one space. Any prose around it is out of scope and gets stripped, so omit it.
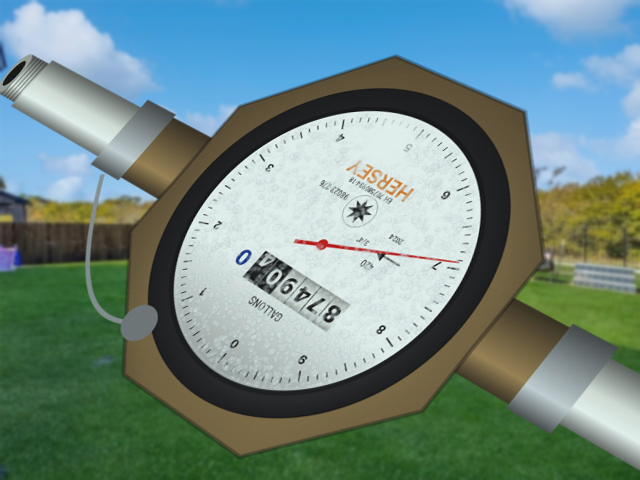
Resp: 8749036.9 gal
